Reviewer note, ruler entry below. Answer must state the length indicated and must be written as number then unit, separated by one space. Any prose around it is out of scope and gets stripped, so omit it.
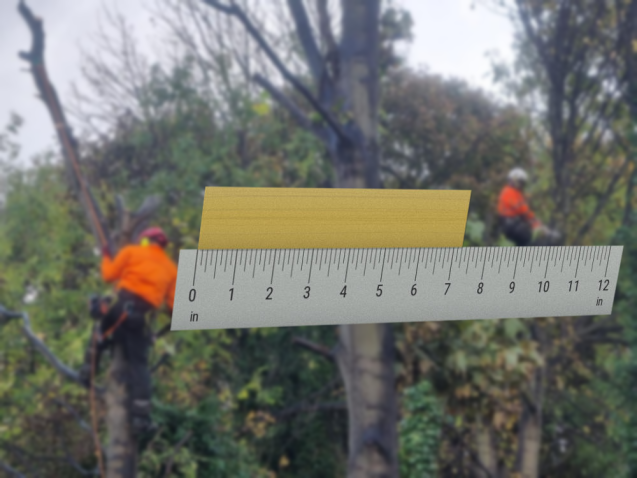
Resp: 7.25 in
